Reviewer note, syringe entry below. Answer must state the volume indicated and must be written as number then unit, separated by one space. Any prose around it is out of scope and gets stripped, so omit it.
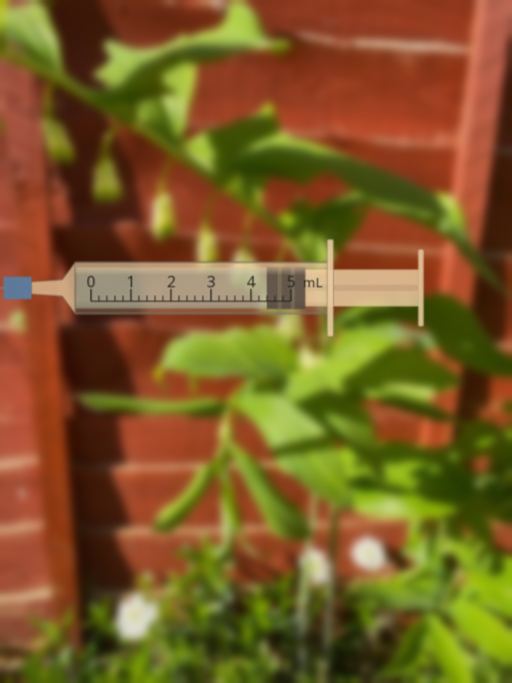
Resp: 4.4 mL
